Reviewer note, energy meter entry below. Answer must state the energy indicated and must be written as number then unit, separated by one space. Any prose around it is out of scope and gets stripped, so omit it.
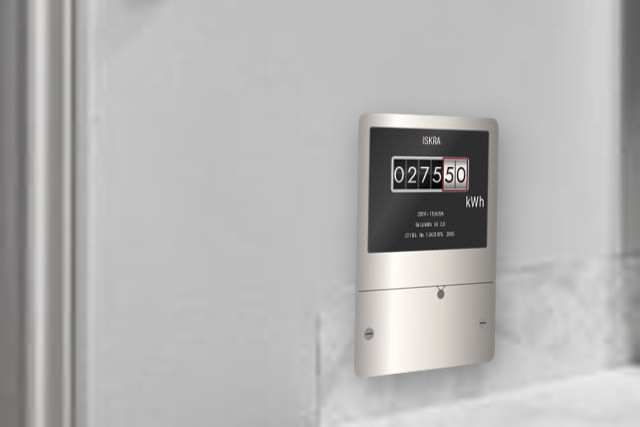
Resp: 275.50 kWh
